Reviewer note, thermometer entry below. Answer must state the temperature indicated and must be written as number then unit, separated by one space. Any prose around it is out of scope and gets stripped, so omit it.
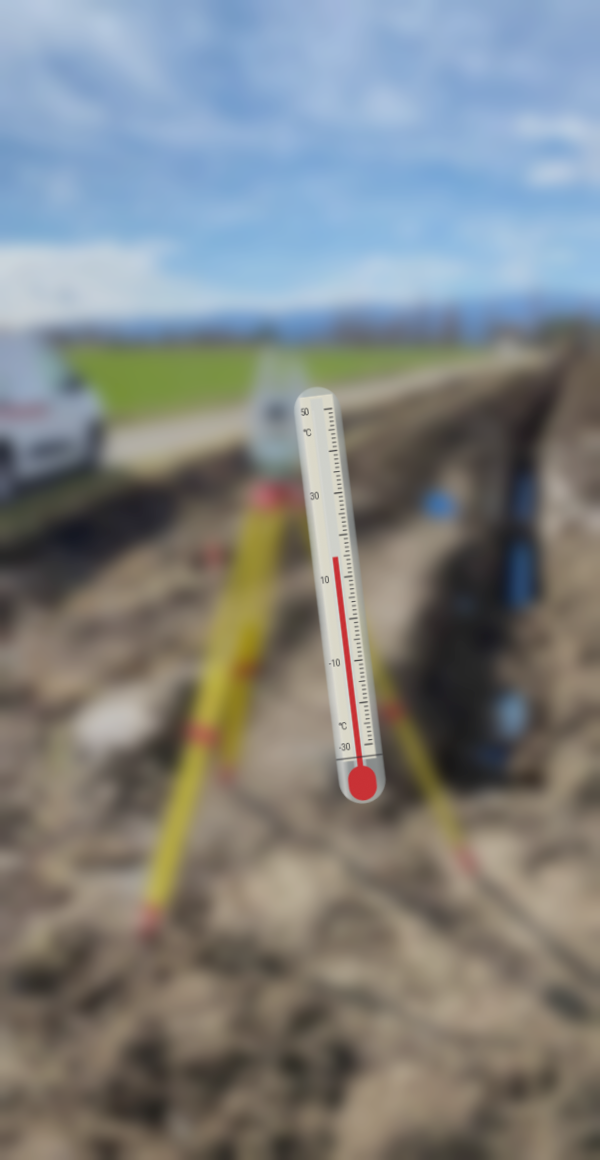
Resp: 15 °C
